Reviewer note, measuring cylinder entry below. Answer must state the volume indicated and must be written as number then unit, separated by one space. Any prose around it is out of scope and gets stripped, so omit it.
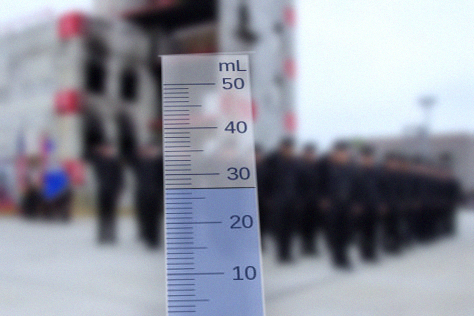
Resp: 27 mL
